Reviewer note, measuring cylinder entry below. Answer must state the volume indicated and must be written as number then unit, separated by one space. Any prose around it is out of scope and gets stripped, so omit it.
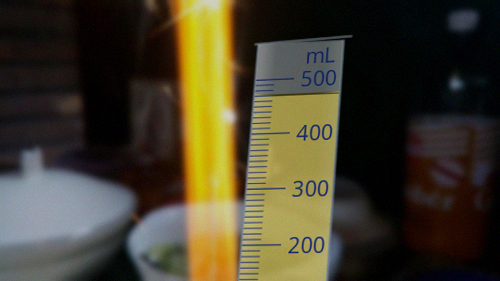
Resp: 470 mL
